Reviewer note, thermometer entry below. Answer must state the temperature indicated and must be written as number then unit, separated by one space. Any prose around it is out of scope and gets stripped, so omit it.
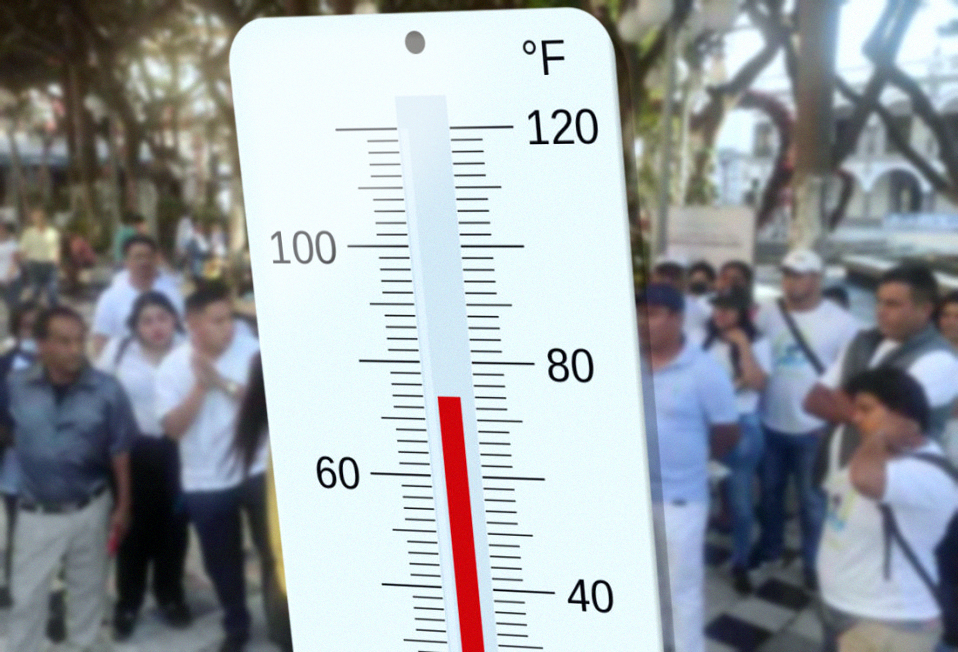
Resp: 74 °F
